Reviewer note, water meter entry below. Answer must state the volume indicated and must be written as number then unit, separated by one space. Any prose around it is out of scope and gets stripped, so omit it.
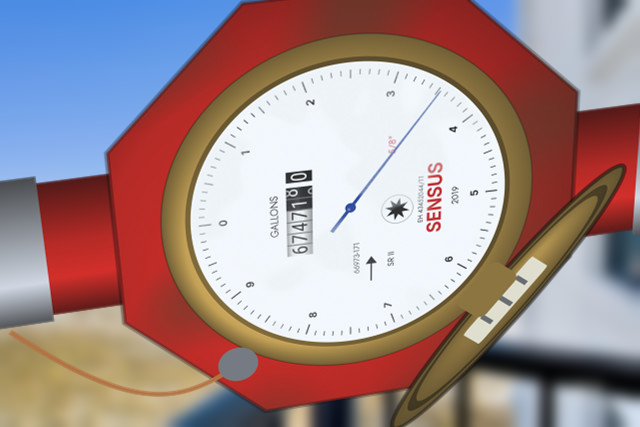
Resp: 6747183.5 gal
